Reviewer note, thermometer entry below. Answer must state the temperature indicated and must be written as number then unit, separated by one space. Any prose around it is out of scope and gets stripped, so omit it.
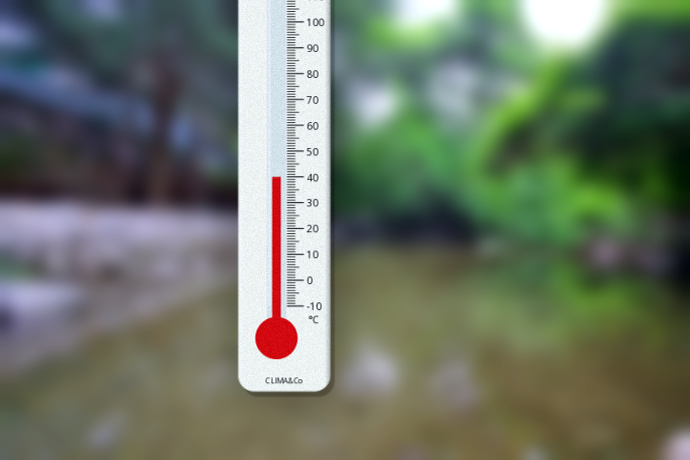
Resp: 40 °C
